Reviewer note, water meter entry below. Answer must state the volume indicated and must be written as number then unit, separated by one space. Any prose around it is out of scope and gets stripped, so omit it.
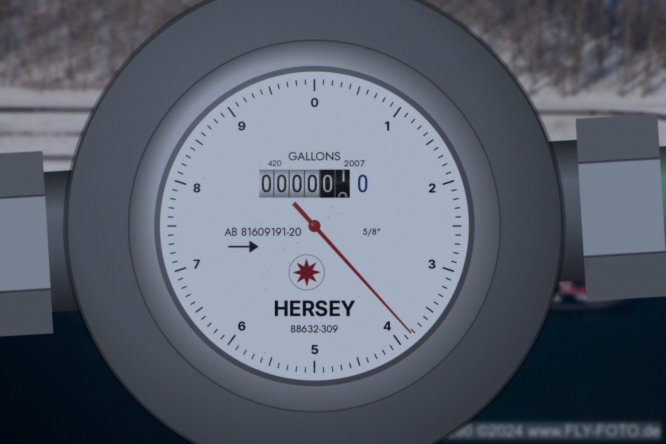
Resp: 13.8 gal
